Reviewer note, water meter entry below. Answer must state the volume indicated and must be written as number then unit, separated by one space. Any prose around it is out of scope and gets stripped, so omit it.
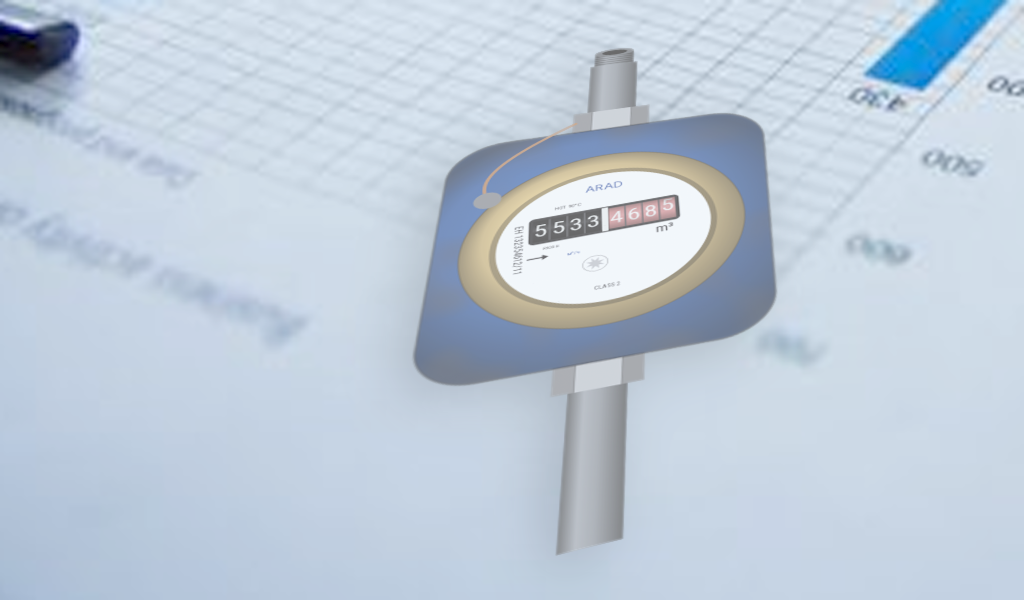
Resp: 5533.4685 m³
